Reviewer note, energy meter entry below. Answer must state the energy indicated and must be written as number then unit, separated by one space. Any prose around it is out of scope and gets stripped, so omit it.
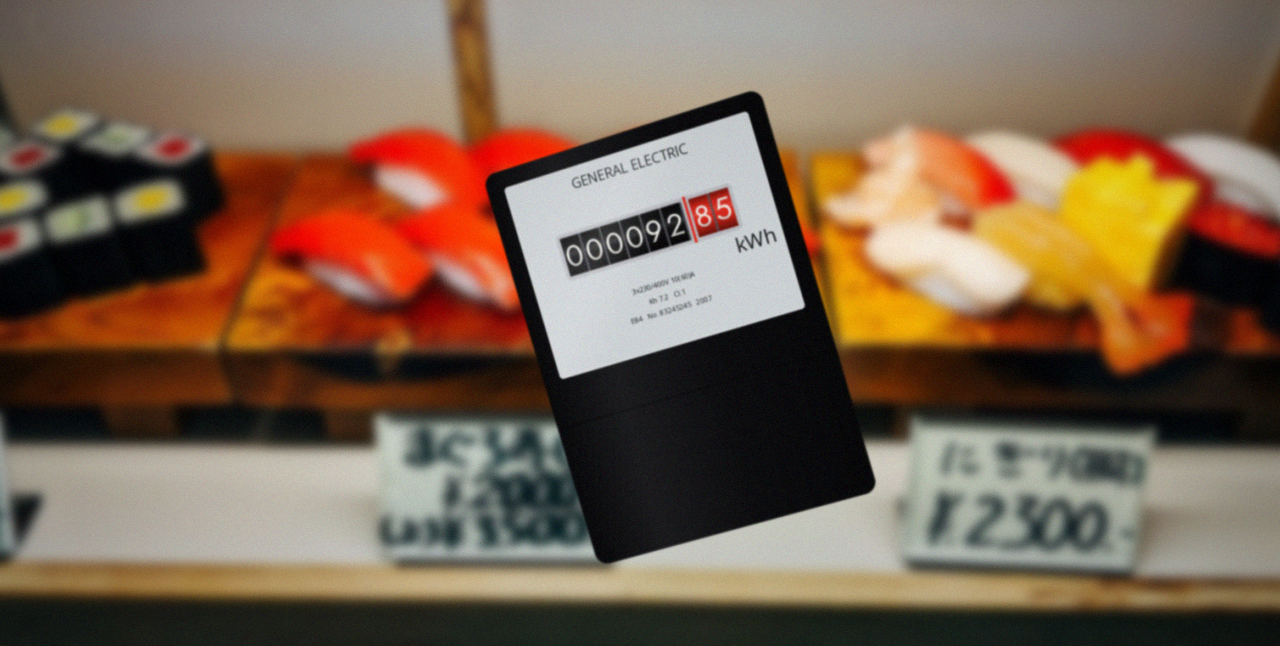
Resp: 92.85 kWh
